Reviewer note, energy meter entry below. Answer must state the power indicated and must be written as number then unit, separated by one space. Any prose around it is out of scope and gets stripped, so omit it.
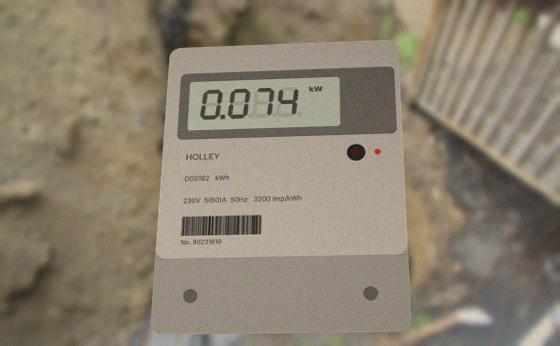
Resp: 0.074 kW
